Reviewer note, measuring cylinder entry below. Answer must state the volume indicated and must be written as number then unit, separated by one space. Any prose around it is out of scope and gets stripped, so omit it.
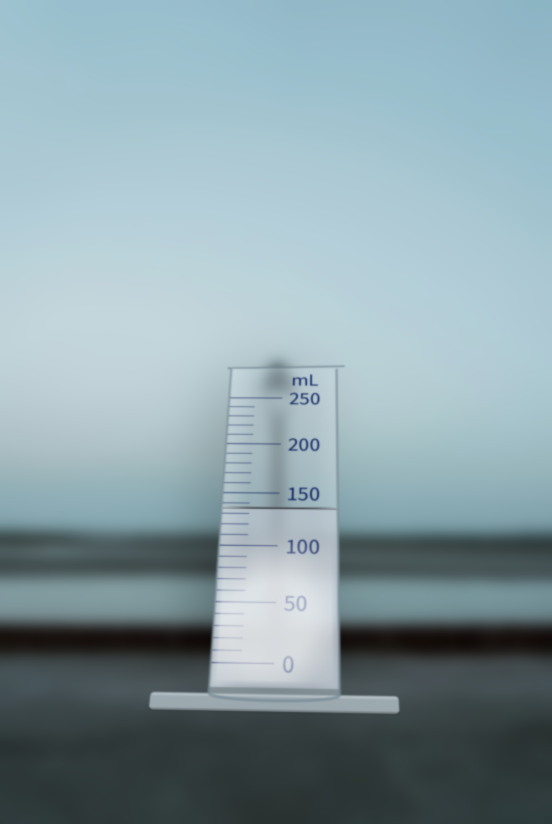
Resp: 135 mL
